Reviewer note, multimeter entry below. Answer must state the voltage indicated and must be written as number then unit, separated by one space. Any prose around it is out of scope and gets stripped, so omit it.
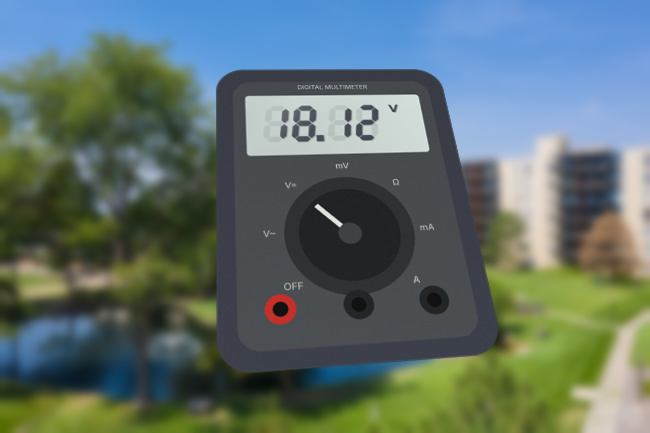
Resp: 18.12 V
